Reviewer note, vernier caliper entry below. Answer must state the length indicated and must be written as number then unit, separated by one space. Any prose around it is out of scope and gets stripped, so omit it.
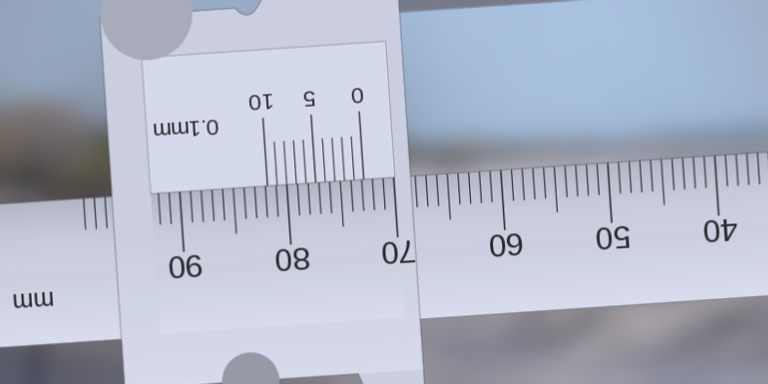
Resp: 72.8 mm
